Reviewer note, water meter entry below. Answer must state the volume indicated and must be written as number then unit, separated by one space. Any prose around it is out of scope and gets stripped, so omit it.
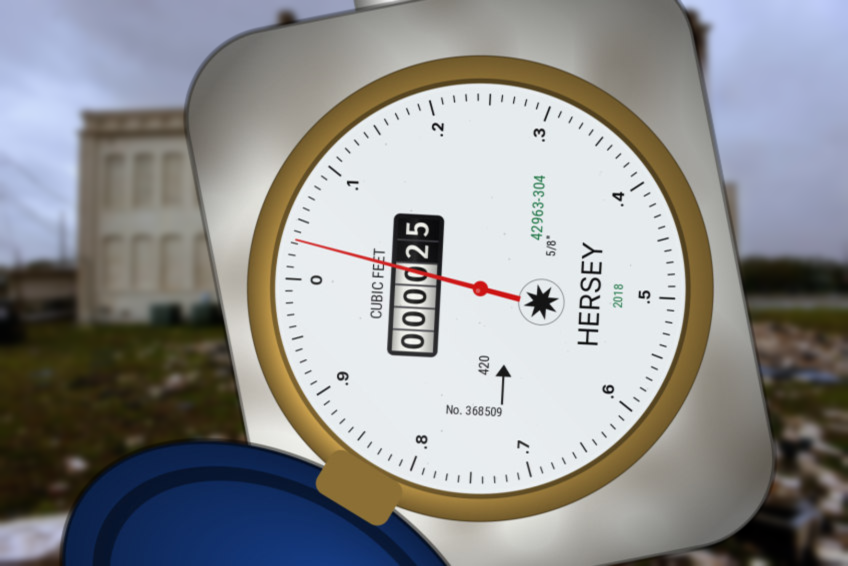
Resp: 25.03 ft³
